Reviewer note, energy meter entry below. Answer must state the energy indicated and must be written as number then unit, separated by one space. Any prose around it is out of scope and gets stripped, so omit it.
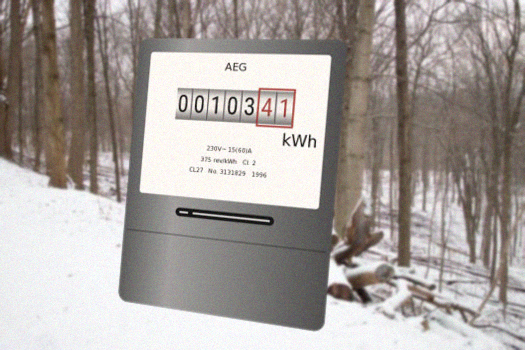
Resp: 103.41 kWh
